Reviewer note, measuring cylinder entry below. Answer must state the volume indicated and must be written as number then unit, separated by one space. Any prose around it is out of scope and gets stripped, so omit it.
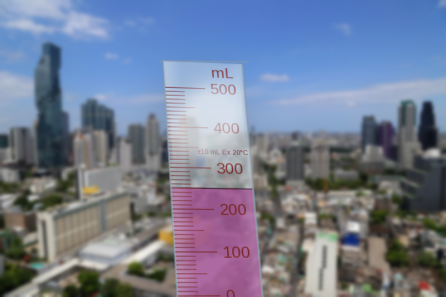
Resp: 250 mL
